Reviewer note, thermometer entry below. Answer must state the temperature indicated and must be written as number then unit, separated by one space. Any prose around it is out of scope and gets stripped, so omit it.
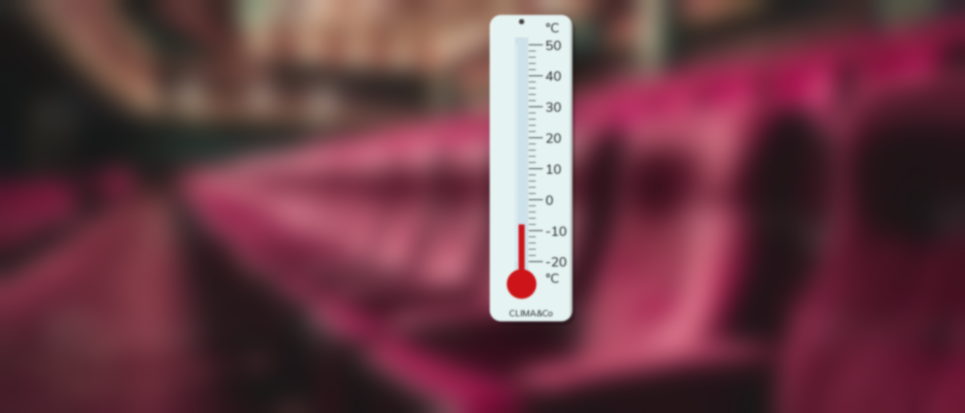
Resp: -8 °C
